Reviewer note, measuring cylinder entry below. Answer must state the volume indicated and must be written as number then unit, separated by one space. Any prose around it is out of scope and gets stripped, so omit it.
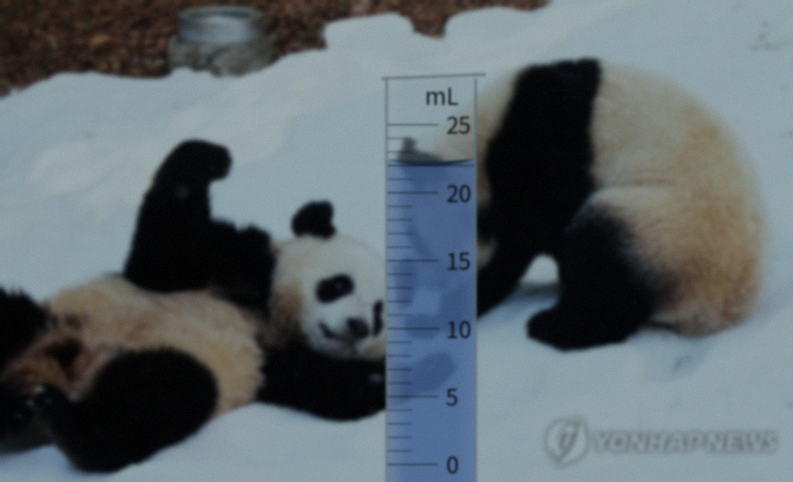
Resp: 22 mL
